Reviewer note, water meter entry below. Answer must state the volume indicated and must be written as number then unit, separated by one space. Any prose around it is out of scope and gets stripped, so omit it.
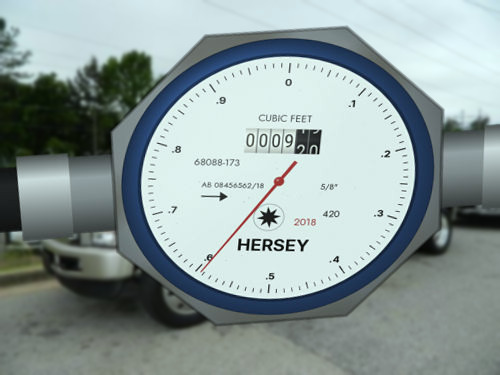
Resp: 919.59 ft³
